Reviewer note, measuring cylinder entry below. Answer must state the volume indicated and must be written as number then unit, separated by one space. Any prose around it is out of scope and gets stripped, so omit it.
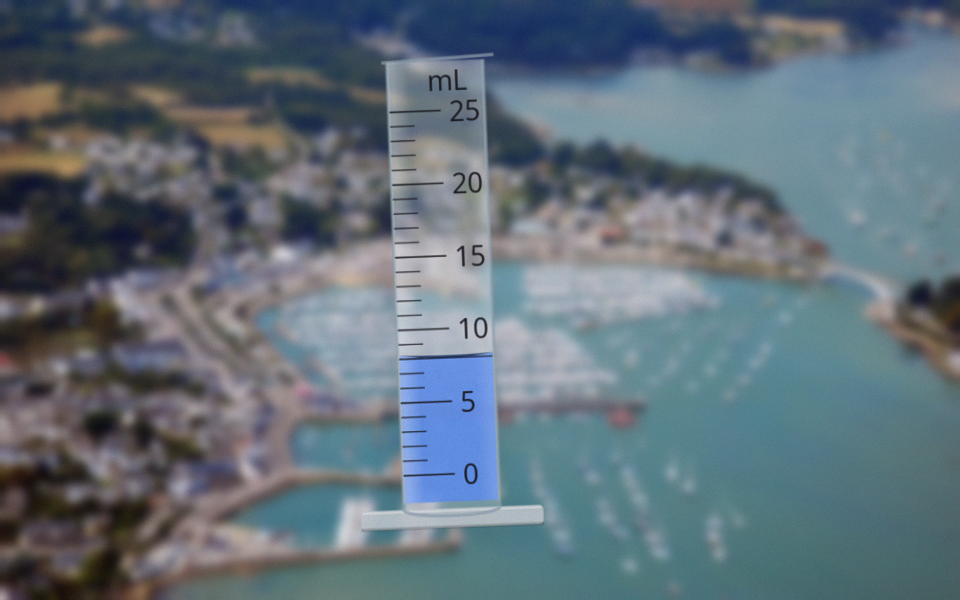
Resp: 8 mL
